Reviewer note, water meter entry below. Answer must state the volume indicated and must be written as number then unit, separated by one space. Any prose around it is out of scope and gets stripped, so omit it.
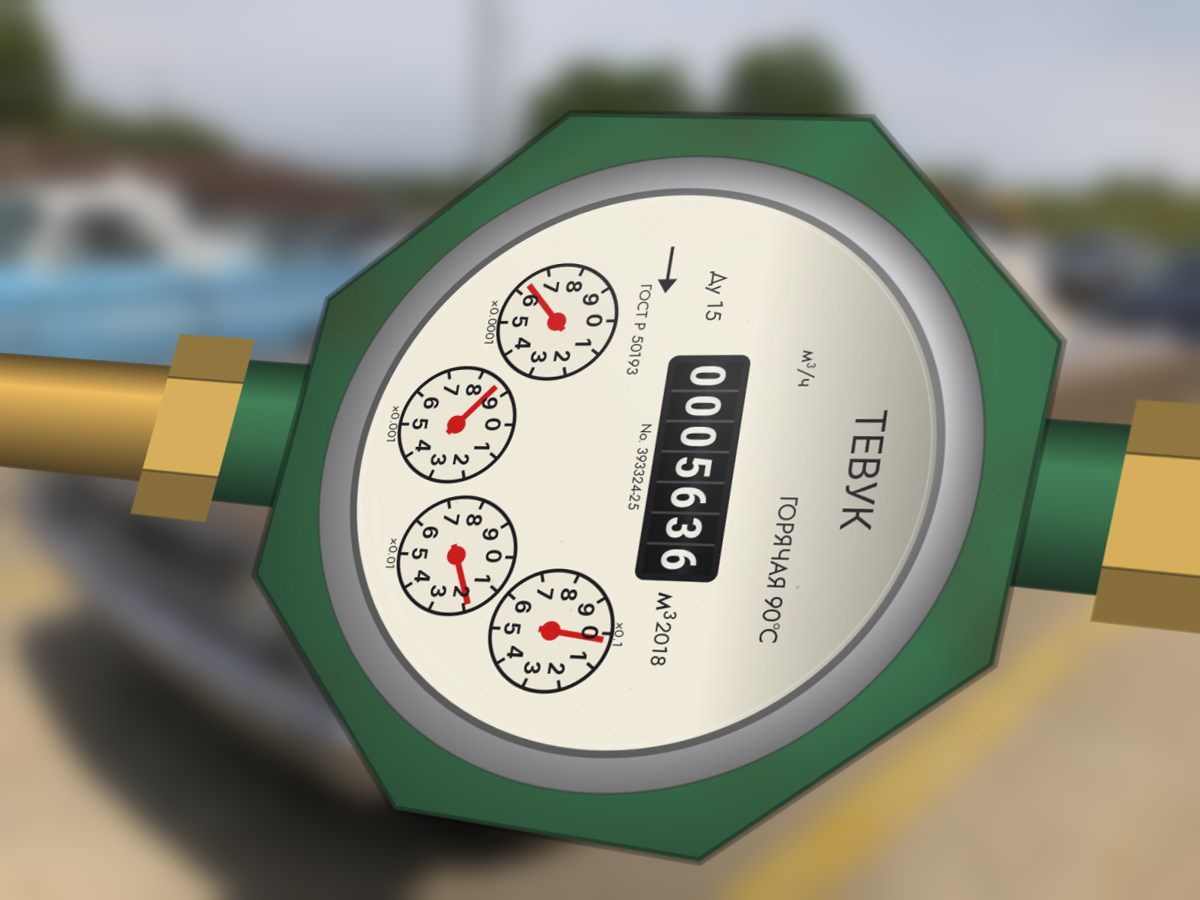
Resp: 5636.0186 m³
